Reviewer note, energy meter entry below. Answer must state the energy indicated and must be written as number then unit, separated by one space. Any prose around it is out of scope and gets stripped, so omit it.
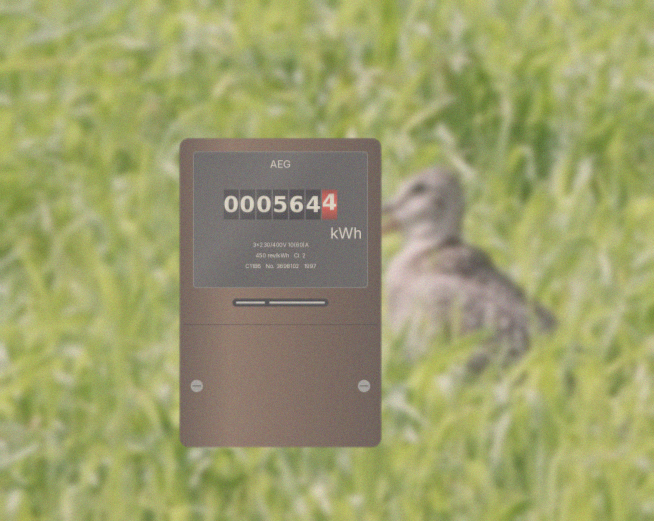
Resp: 564.4 kWh
